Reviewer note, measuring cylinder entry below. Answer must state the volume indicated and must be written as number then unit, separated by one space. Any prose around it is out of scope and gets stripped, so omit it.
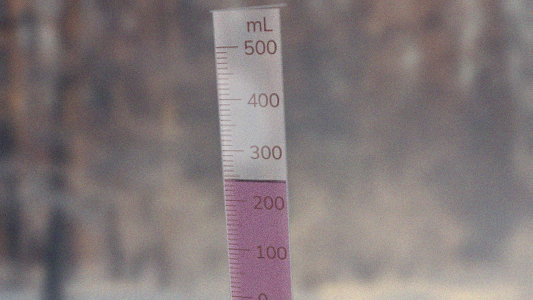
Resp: 240 mL
